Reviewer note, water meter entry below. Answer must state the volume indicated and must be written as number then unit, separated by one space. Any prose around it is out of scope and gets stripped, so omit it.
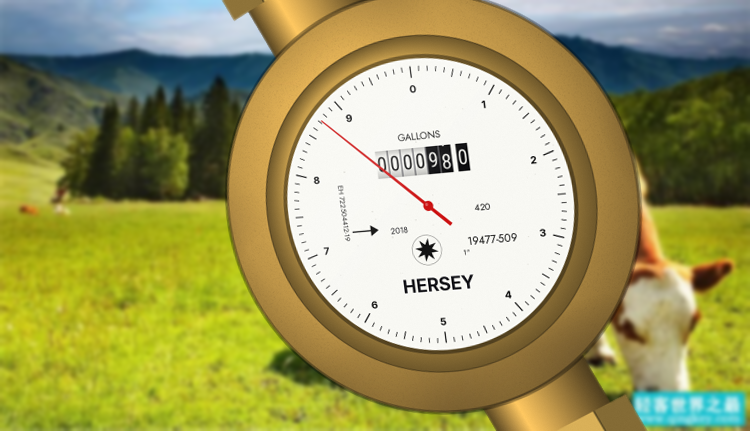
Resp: 978.7 gal
